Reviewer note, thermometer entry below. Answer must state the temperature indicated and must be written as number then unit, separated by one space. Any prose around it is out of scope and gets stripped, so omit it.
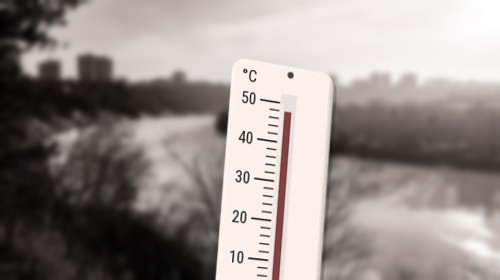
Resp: 48 °C
